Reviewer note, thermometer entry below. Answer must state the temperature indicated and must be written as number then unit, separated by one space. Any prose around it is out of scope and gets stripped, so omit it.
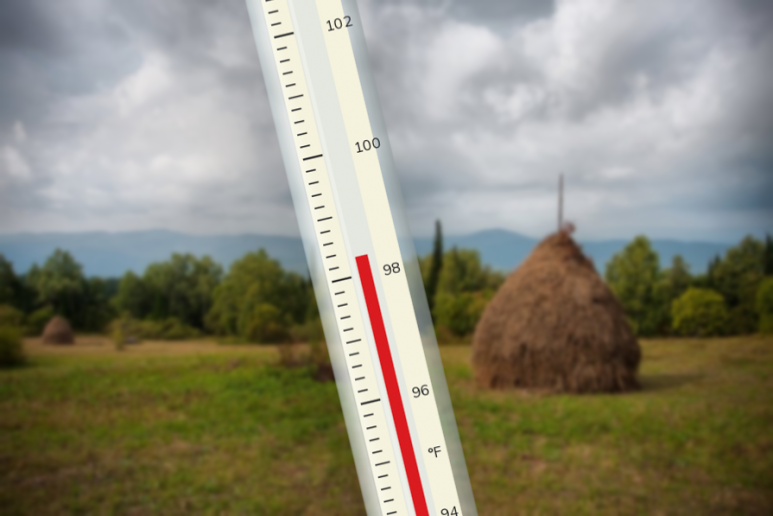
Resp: 98.3 °F
